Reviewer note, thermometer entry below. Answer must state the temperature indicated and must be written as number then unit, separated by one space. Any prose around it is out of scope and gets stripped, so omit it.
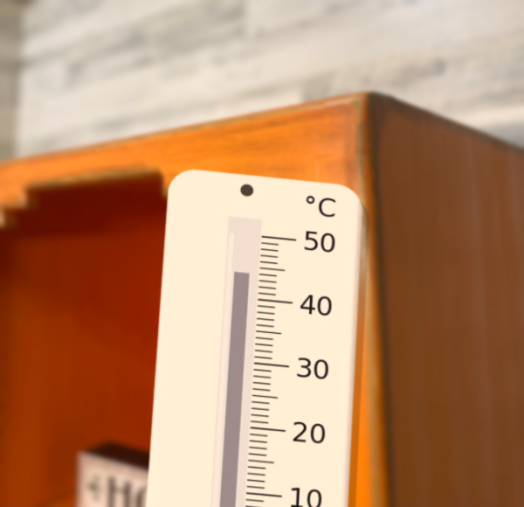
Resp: 44 °C
